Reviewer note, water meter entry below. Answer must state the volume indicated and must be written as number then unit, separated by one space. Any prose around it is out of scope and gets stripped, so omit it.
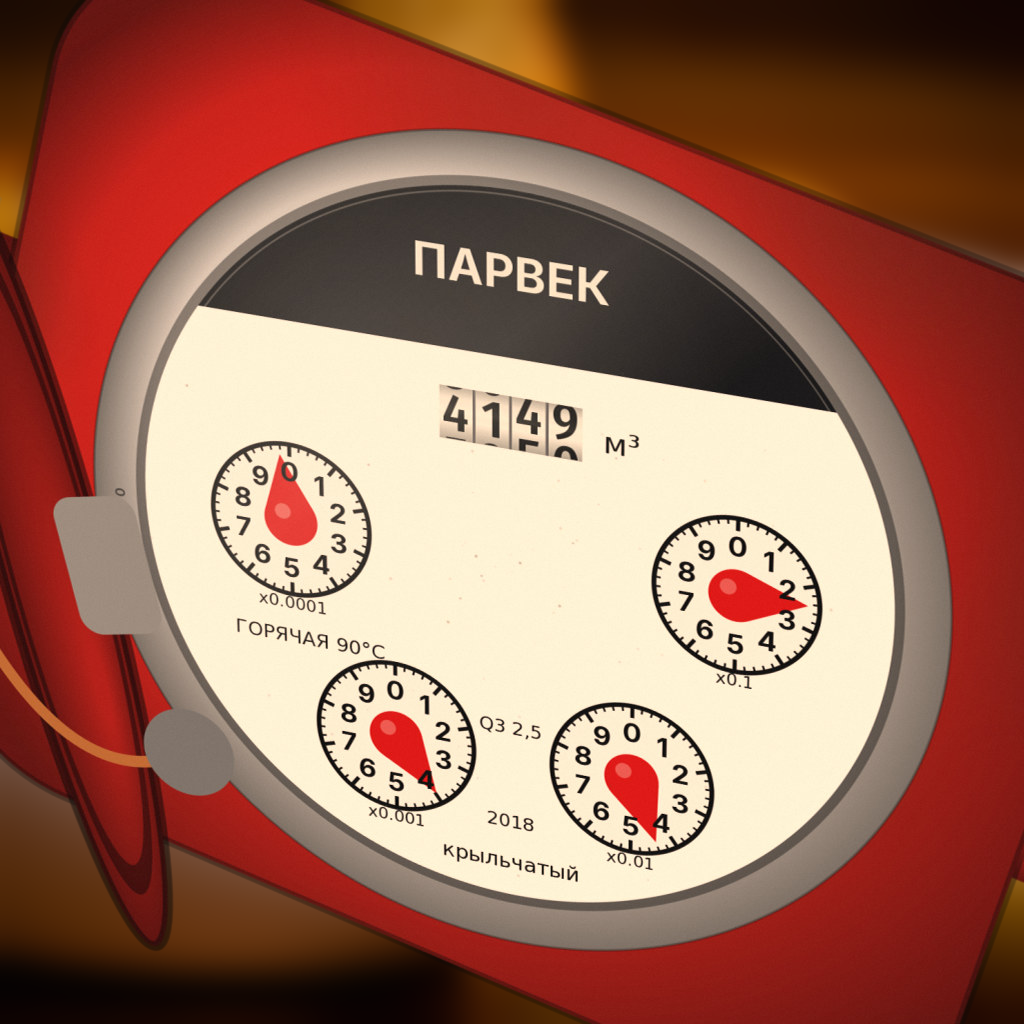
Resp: 4149.2439 m³
